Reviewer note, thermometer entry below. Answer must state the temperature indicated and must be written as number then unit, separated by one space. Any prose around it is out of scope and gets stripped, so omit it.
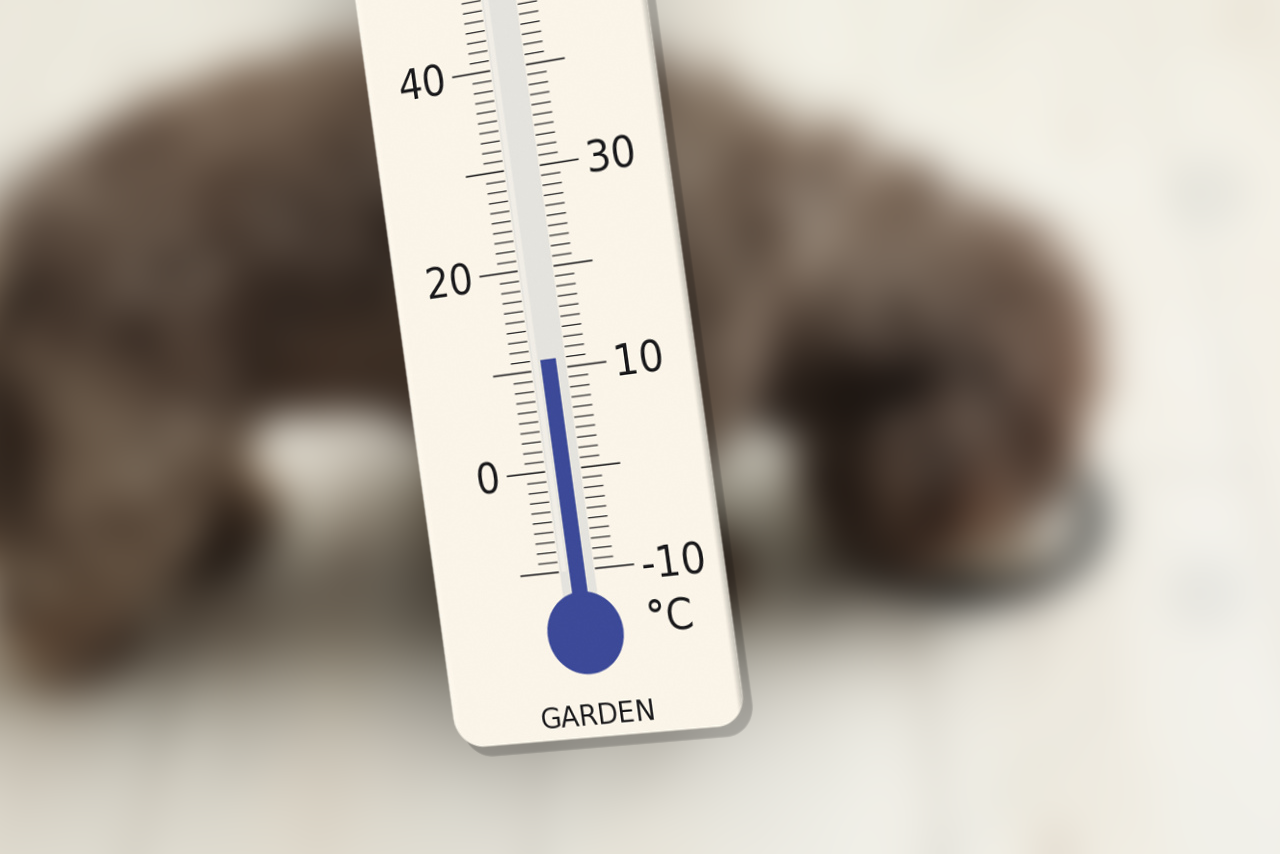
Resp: 11 °C
